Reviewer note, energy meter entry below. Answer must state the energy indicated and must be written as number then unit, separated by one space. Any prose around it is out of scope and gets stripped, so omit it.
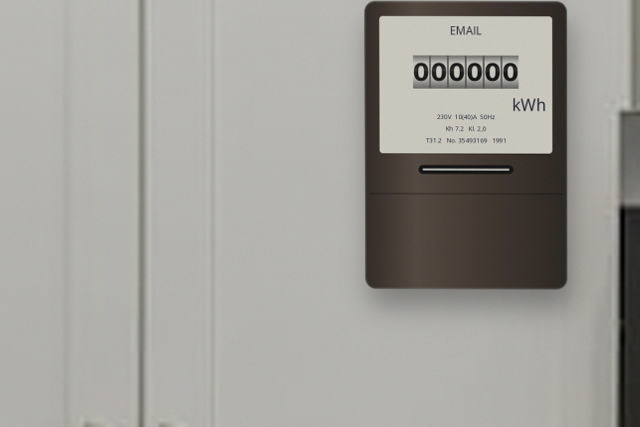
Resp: 0 kWh
